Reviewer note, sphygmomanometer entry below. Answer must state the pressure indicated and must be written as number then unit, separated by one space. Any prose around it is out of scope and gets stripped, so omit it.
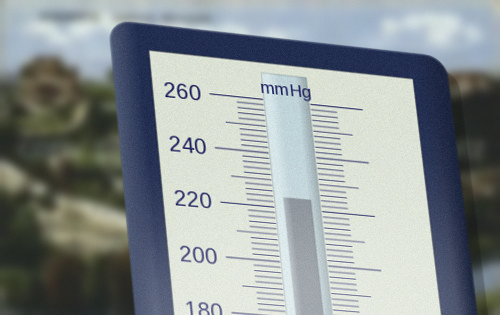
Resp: 224 mmHg
